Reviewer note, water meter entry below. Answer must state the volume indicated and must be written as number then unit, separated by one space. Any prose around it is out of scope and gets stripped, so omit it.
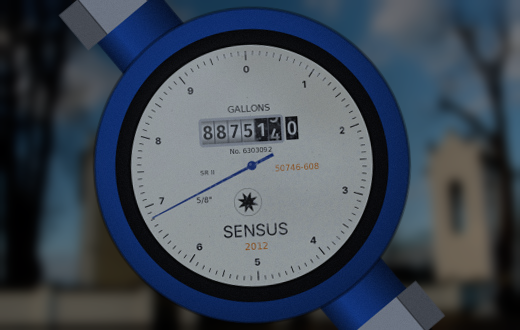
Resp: 8875136.8 gal
